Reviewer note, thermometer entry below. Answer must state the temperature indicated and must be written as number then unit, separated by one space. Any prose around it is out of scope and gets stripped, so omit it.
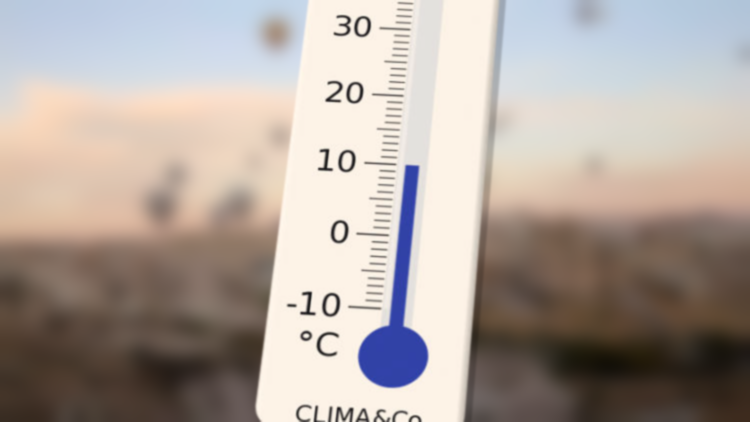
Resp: 10 °C
